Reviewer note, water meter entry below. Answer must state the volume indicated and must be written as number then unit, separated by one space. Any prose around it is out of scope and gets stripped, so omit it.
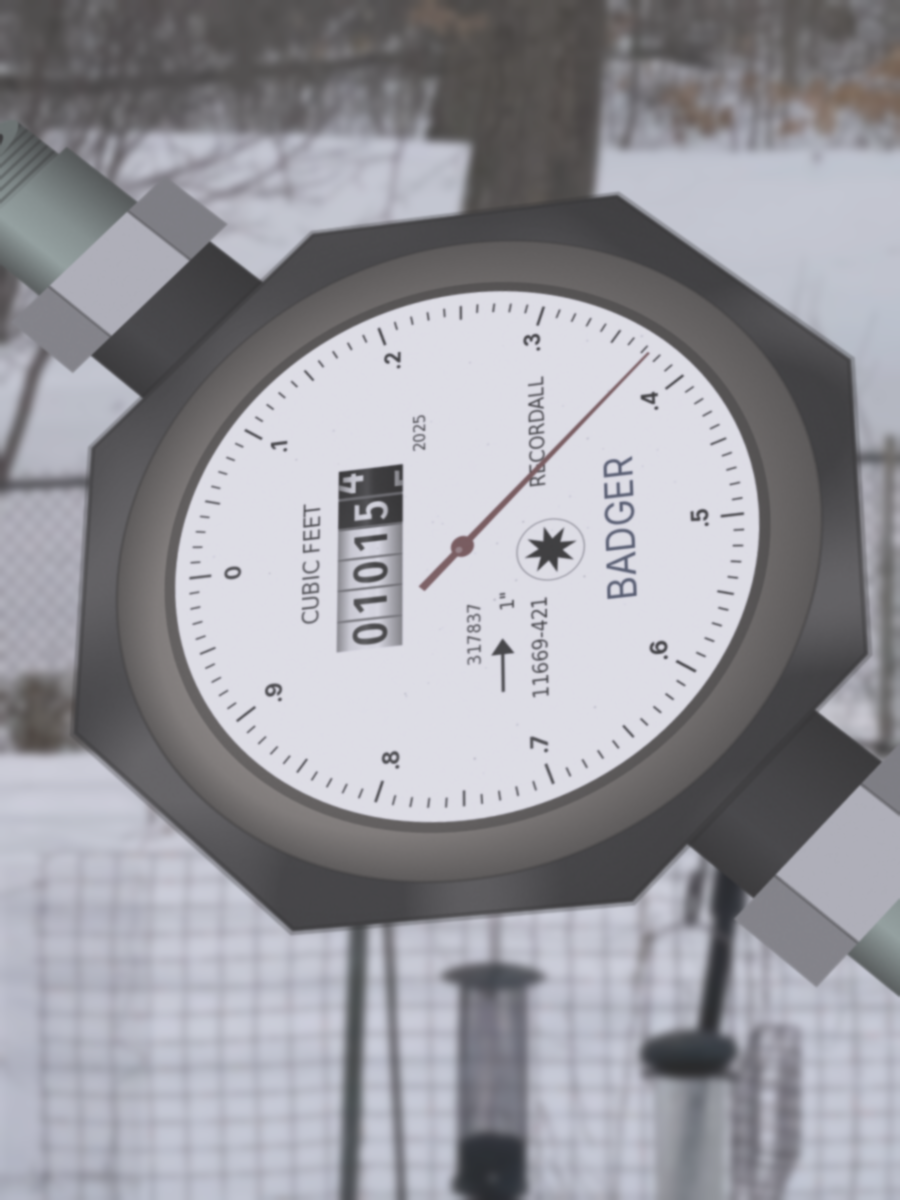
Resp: 10154.37 ft³
